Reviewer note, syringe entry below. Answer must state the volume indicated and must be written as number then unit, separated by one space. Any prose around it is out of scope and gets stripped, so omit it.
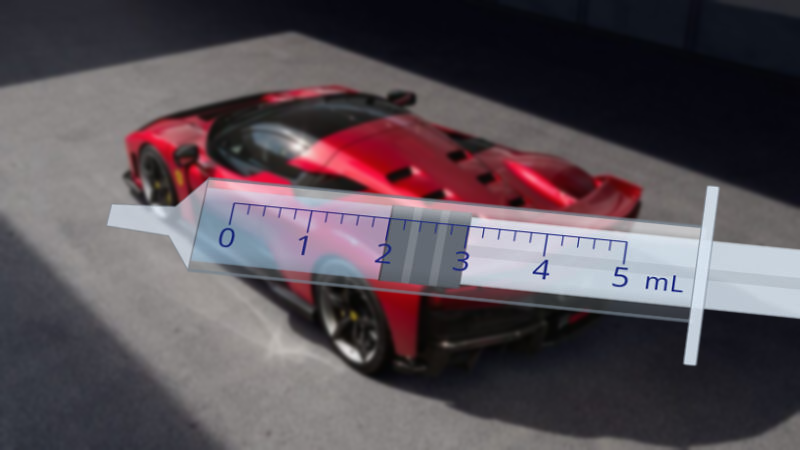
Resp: 2 mL
